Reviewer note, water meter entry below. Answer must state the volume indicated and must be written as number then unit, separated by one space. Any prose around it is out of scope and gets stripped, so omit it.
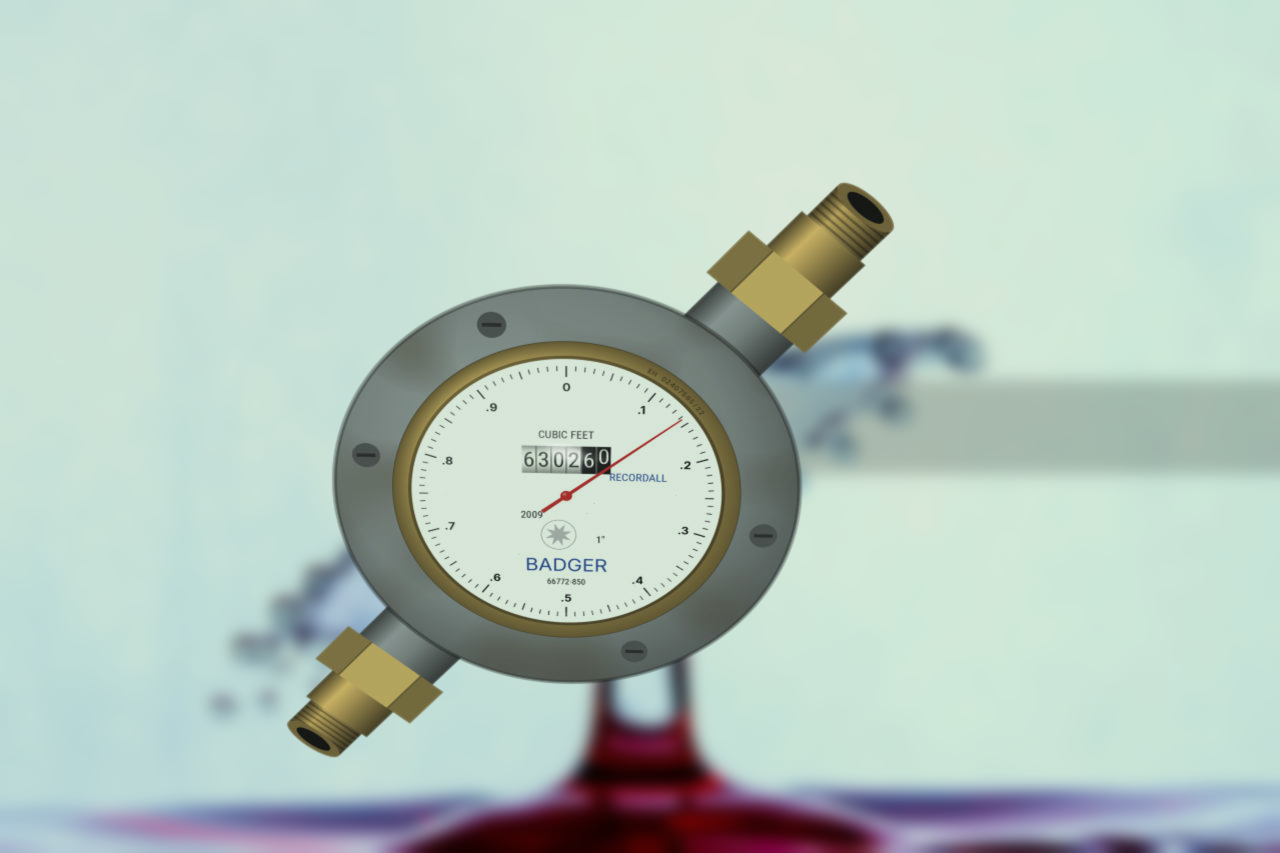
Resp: 630260.14 ft³
